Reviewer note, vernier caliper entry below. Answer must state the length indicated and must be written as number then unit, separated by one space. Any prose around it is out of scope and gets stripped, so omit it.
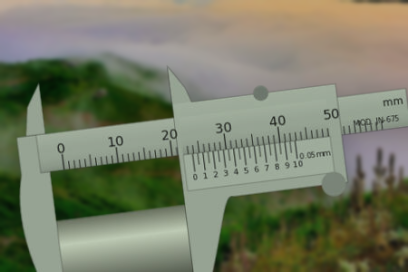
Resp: 23.8 mm
